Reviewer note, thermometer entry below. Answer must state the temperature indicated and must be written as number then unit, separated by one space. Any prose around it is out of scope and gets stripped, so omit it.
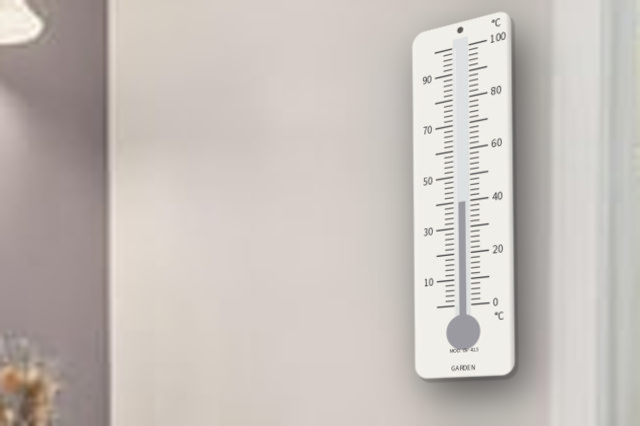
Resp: 40 °C
